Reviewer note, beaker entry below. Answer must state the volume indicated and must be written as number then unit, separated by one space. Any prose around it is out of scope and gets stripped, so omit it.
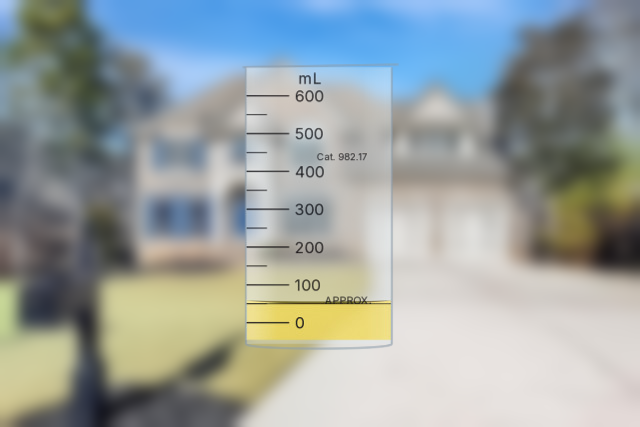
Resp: 50 mL
